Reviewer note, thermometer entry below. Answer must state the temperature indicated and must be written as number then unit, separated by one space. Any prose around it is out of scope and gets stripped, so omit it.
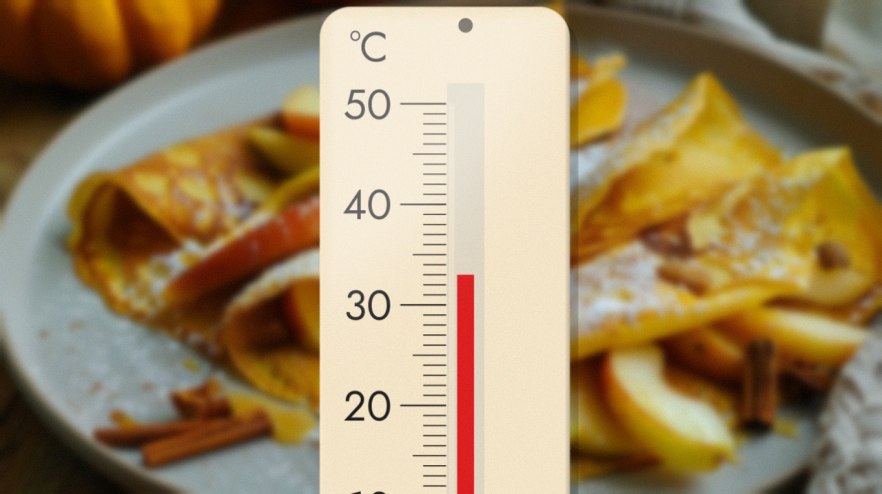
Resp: 33 °C
